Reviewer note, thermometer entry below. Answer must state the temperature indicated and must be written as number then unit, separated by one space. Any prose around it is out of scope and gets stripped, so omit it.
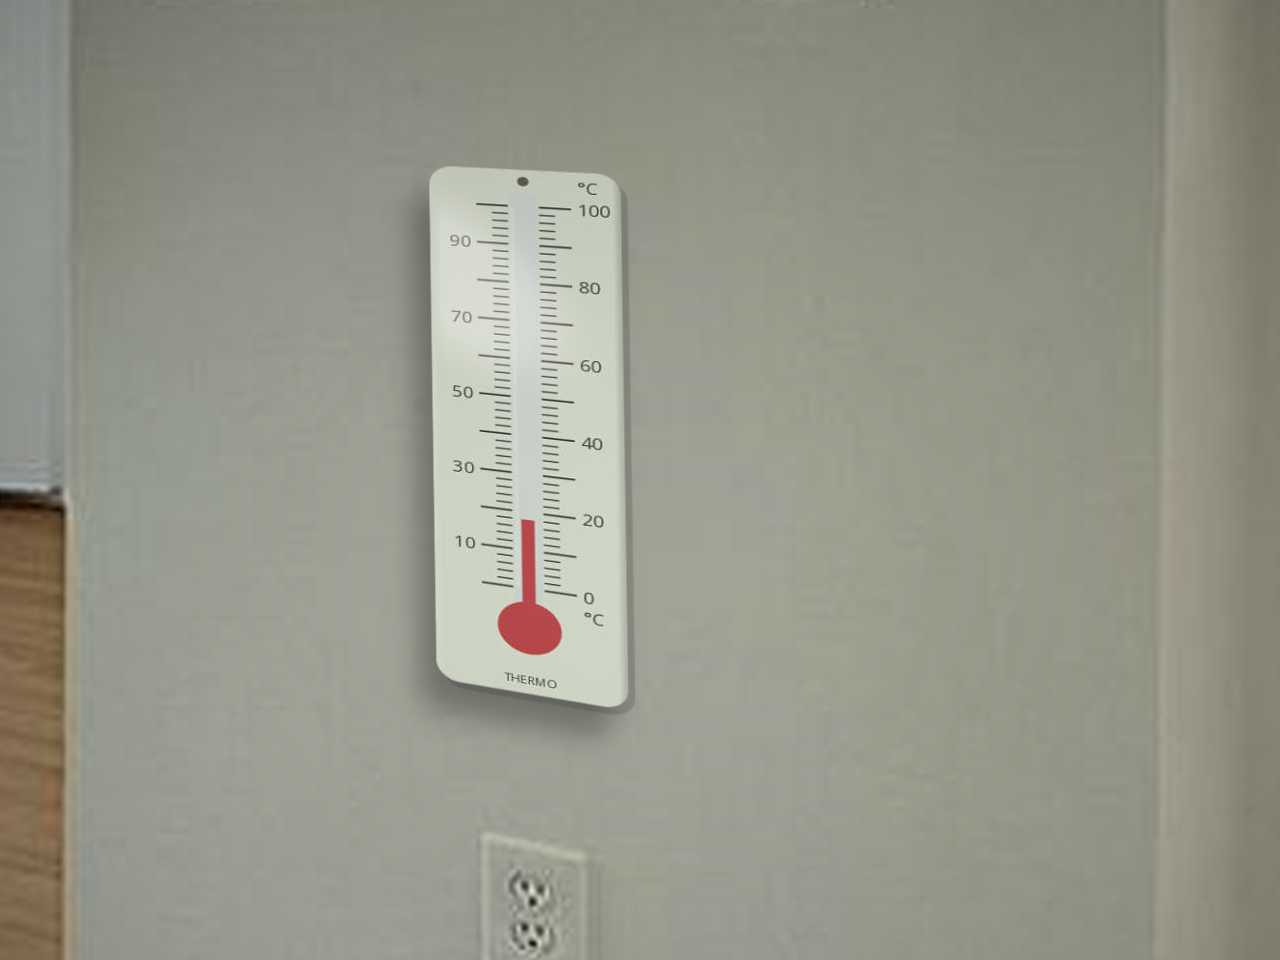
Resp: 18 °C
